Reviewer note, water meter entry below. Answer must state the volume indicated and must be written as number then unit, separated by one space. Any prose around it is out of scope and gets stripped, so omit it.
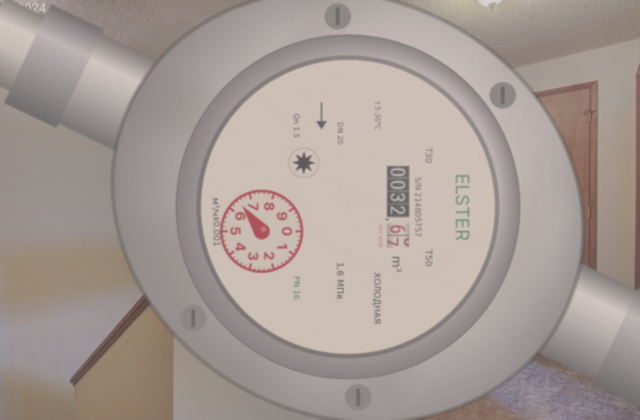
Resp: 32.666 m³
